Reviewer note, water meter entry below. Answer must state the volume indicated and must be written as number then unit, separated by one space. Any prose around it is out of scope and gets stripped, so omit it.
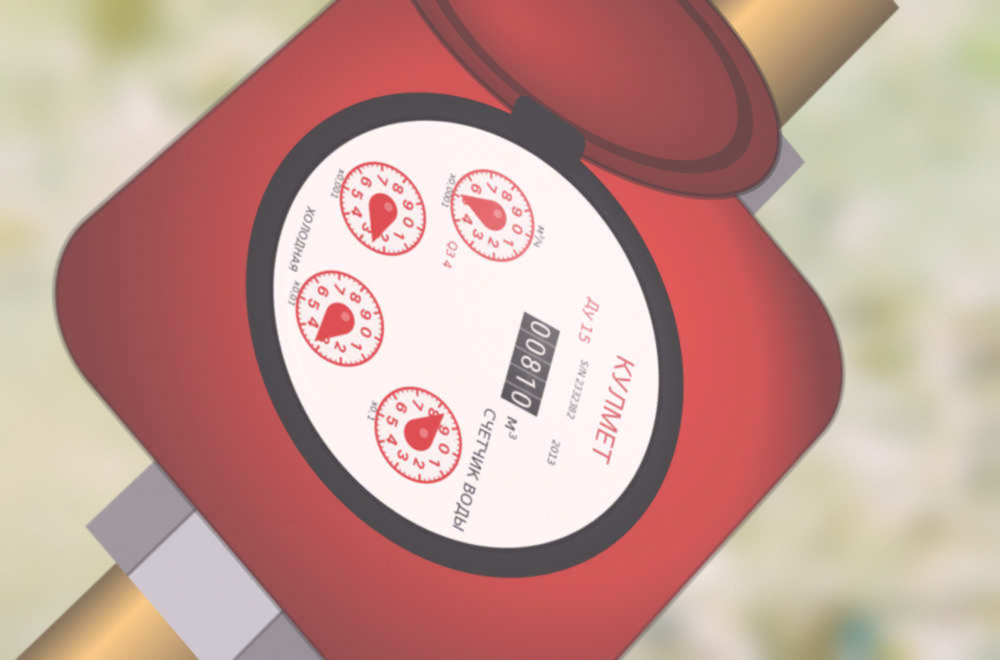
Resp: 810.8325 m³
